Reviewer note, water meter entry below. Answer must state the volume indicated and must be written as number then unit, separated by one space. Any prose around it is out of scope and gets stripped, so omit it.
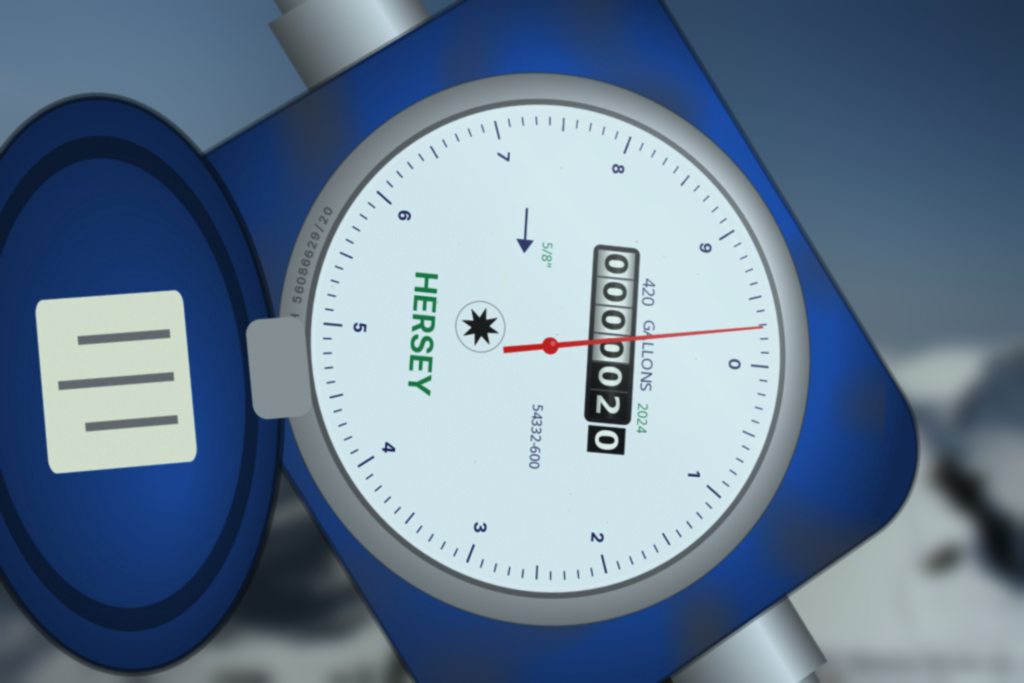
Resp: 19.7 gal
